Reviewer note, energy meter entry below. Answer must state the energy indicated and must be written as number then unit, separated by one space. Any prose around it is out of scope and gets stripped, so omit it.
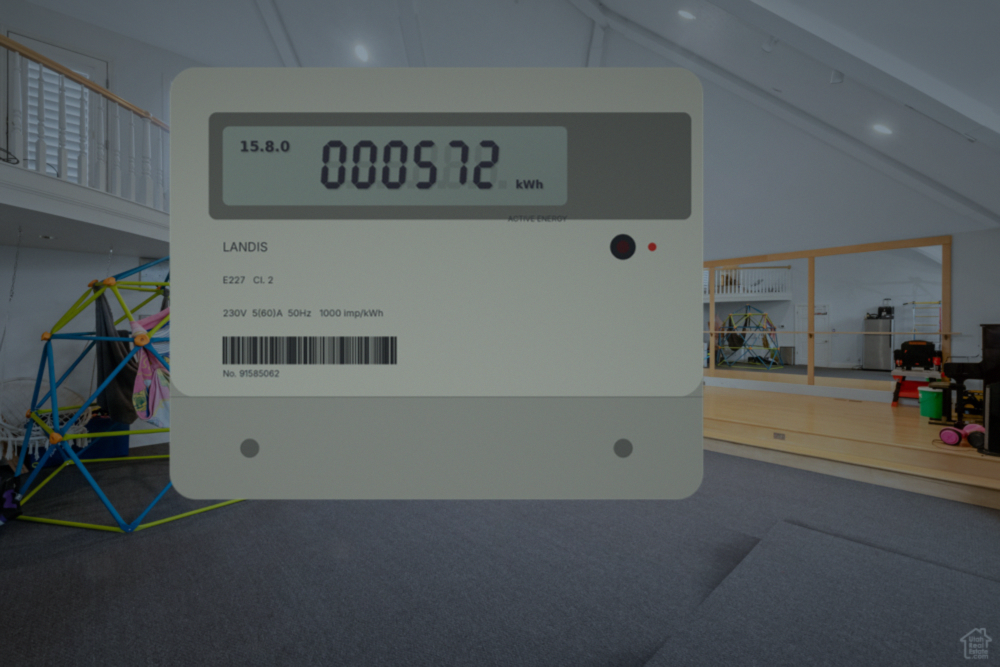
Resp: 572 kWh
